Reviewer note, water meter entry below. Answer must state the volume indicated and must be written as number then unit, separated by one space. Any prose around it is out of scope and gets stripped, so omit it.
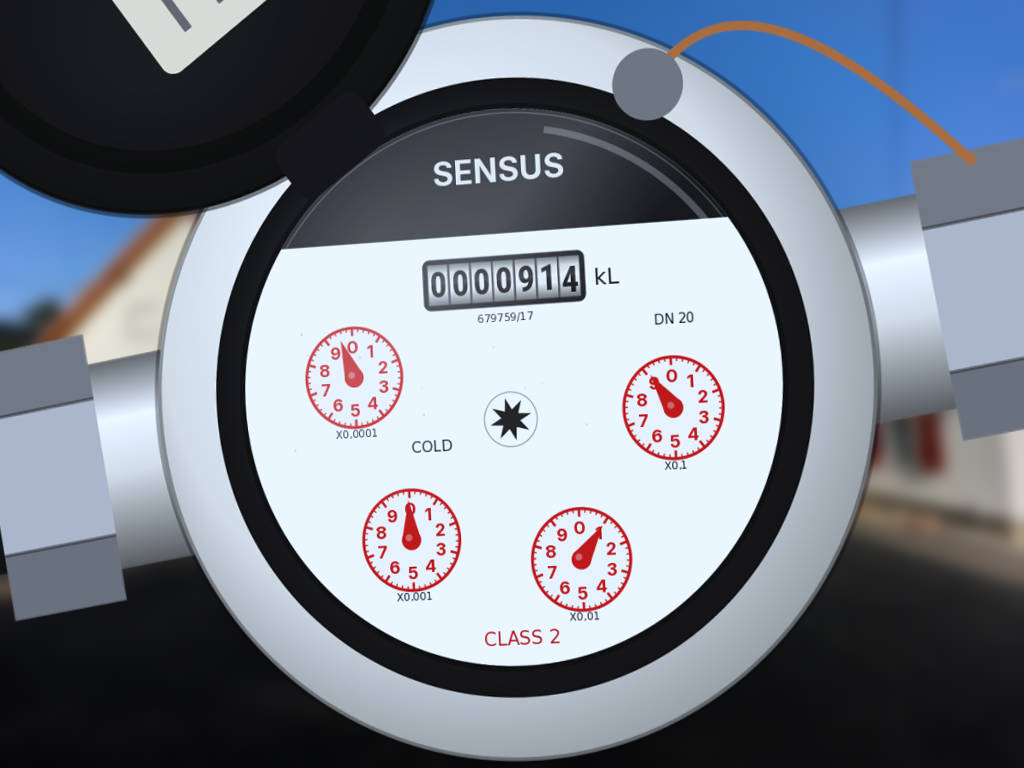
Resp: 913.9099 kL
